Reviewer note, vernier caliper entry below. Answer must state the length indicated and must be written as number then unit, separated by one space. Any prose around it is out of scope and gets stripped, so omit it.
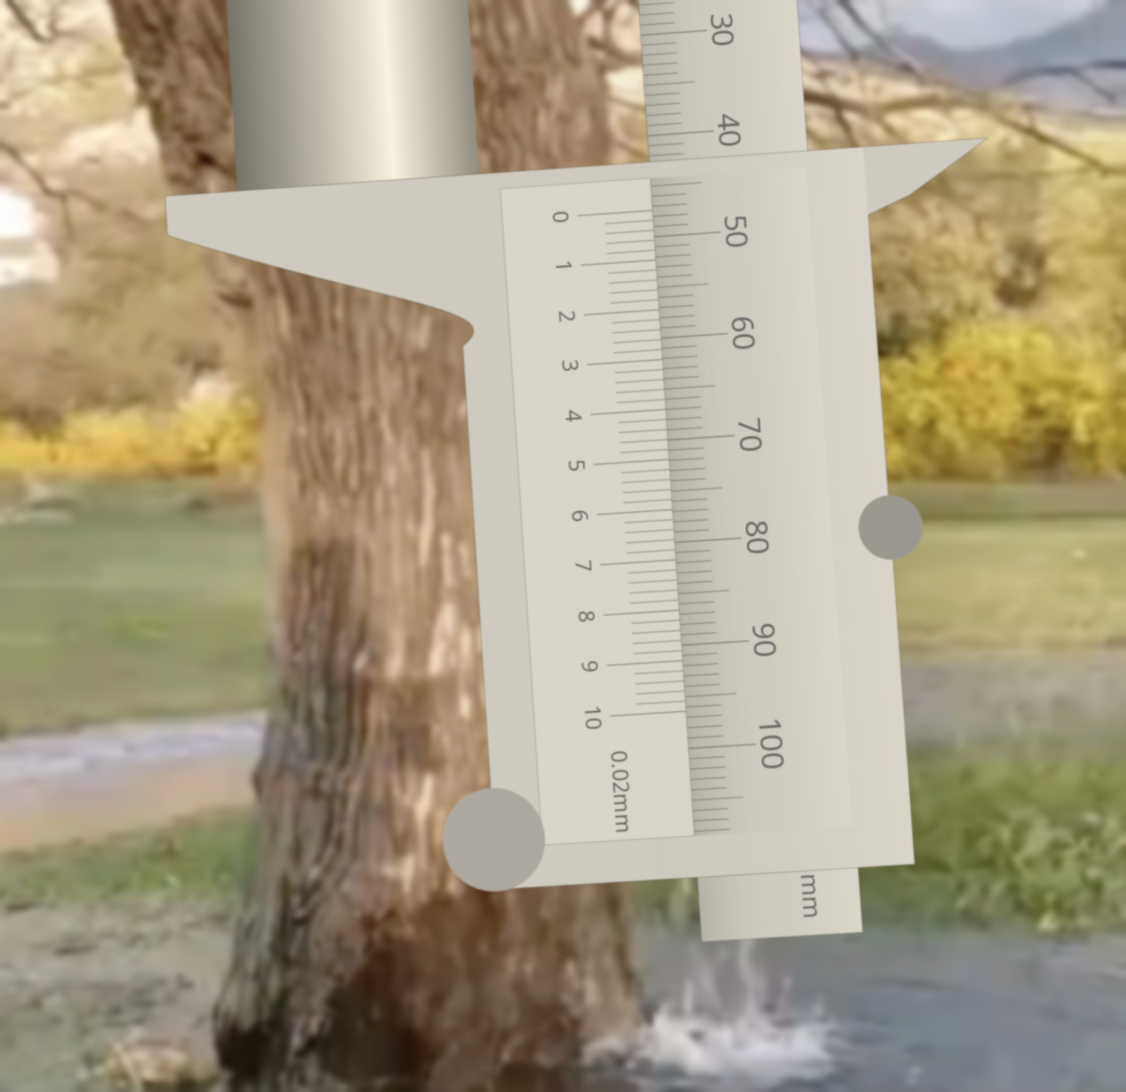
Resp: 47.4 mm
